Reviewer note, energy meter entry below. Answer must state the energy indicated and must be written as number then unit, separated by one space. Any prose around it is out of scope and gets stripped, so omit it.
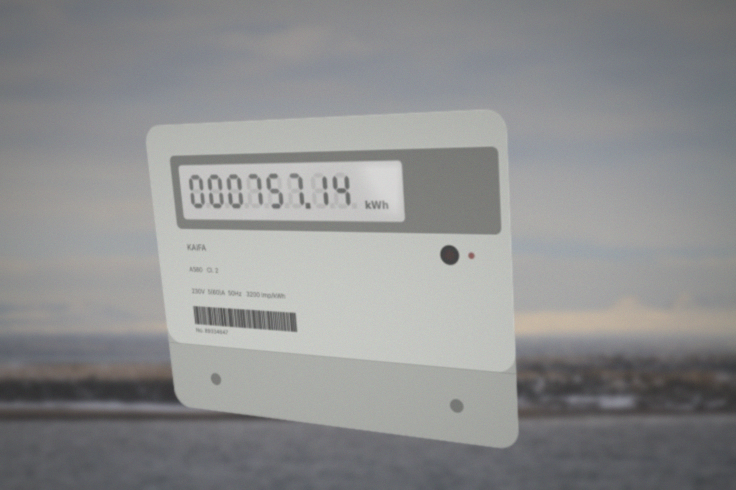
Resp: 757.14 kWh
